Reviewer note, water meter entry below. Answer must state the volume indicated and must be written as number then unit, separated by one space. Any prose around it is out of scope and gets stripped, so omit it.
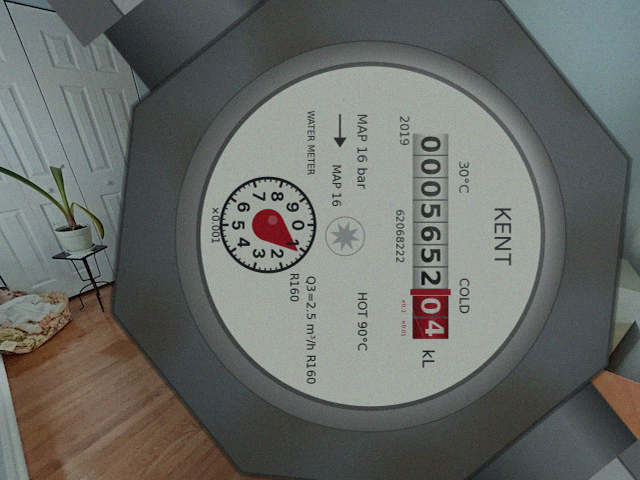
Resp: 5652.041 kL
